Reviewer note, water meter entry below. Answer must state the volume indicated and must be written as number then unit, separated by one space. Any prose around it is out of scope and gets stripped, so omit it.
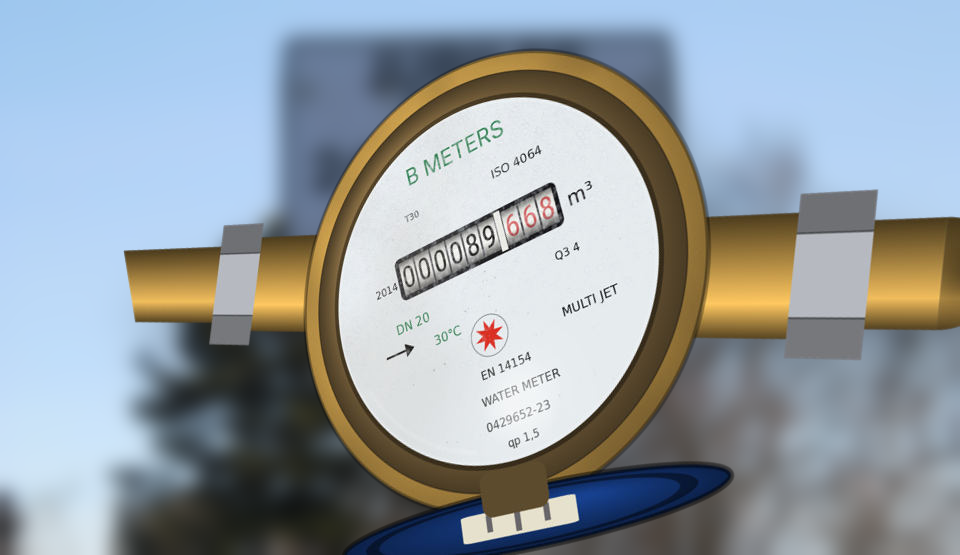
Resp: 89.668 m³
